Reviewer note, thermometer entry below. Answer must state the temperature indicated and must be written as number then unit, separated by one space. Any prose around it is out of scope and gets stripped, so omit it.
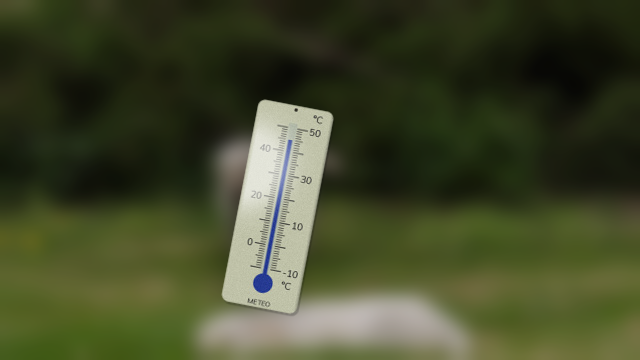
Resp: 45 °C
